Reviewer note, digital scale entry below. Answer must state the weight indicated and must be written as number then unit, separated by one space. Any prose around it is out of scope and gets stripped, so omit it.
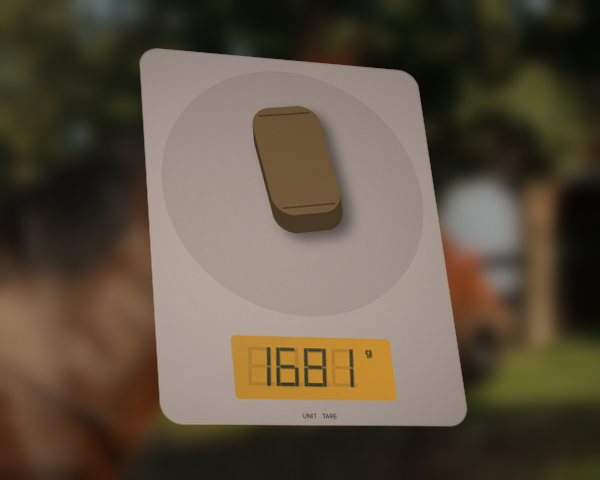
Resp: 1681 g
